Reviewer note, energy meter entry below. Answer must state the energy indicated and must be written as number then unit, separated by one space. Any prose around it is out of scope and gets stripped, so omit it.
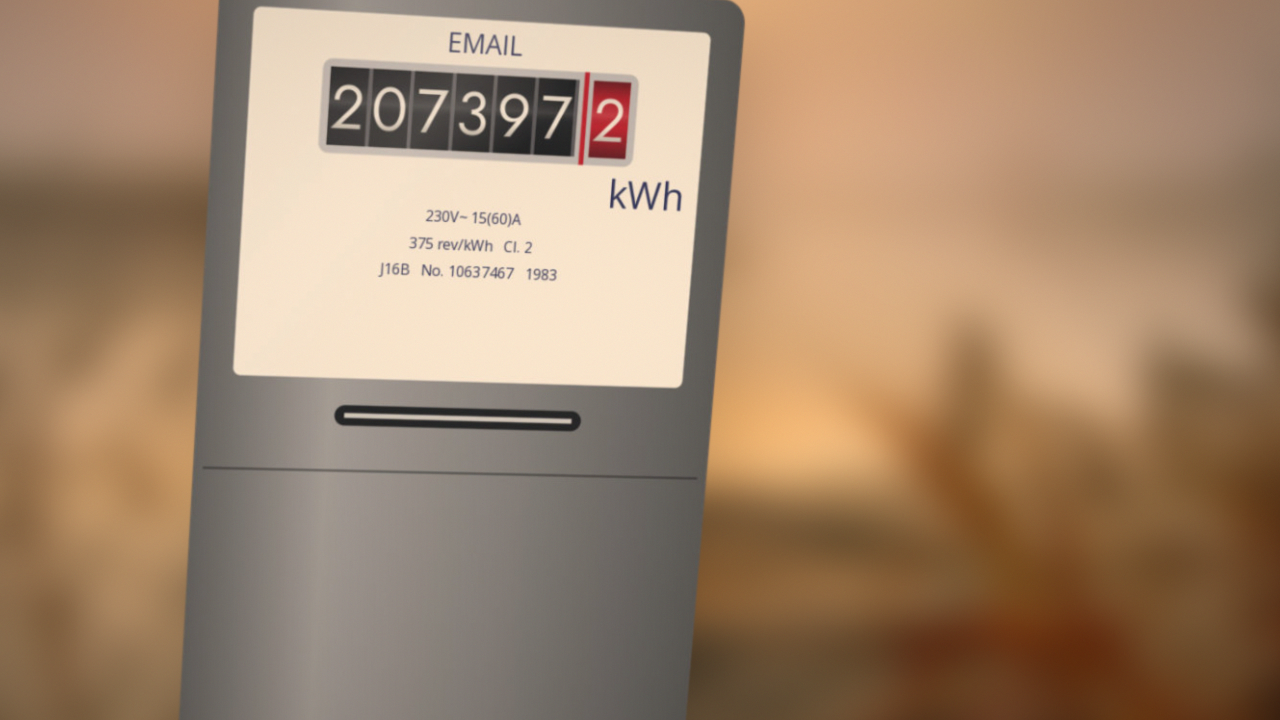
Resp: 207397.2 kWh
